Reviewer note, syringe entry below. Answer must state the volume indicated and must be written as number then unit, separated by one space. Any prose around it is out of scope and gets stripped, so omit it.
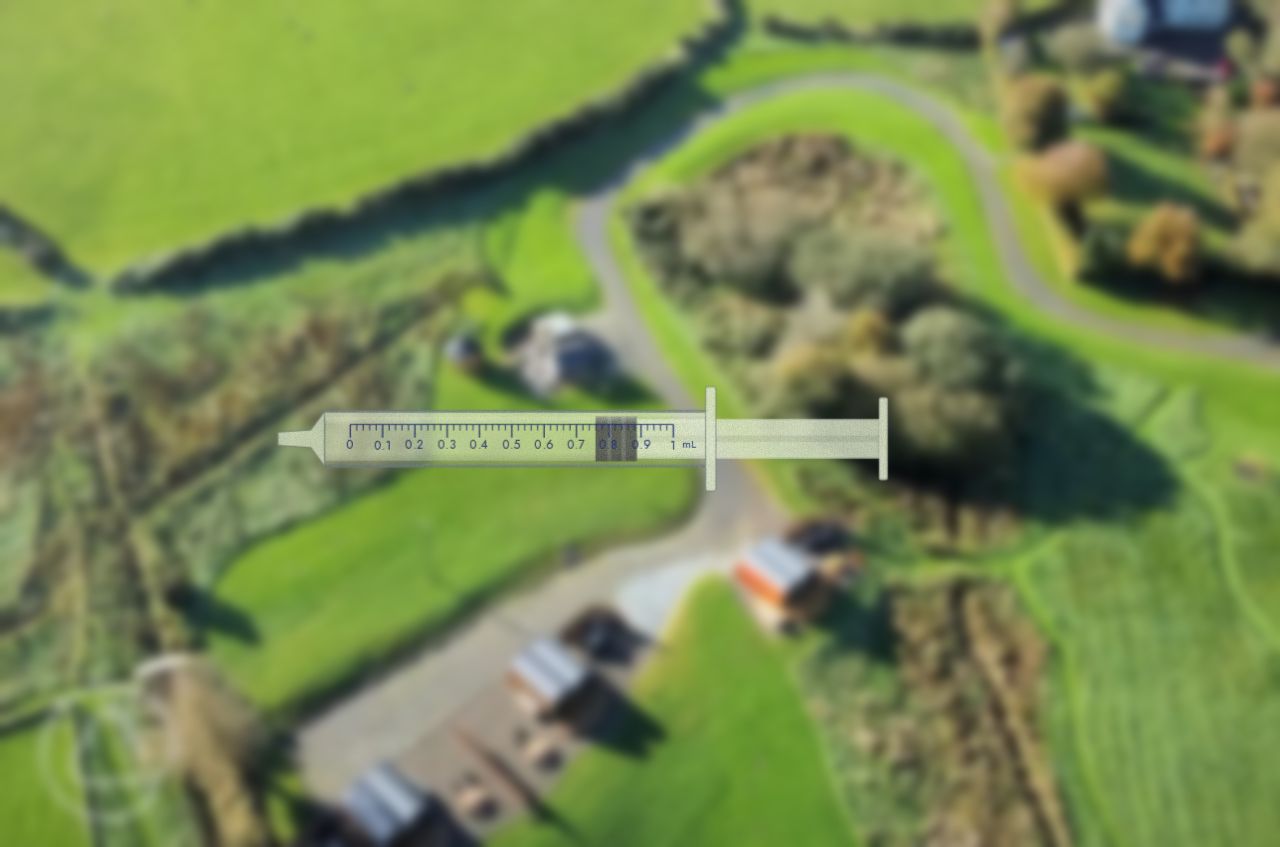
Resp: 0.76 mL
